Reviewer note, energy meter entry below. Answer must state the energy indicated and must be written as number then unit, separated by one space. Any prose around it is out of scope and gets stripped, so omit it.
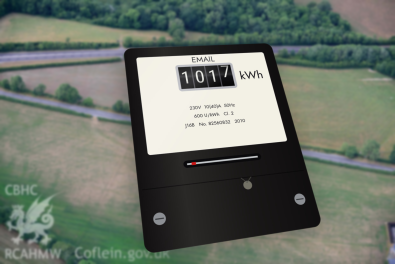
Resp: 1017 kWh
